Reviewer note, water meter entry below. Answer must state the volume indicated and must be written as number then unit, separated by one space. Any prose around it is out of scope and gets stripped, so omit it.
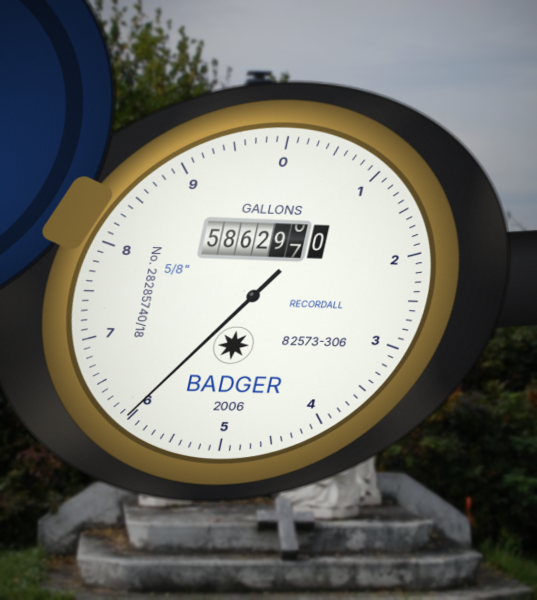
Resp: 5862966.0 gal
